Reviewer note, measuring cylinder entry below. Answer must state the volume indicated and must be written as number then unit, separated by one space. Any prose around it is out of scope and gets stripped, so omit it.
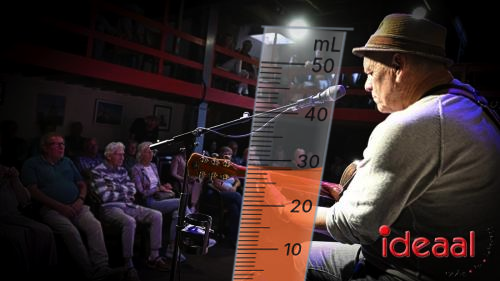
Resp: 28 mL
